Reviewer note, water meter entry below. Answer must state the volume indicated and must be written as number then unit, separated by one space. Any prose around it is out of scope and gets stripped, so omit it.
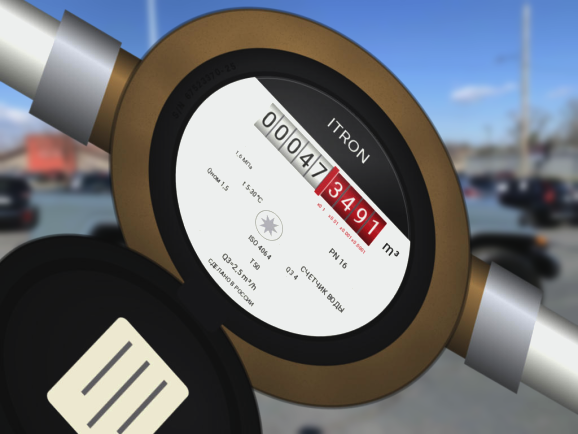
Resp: 47.3491 m³
